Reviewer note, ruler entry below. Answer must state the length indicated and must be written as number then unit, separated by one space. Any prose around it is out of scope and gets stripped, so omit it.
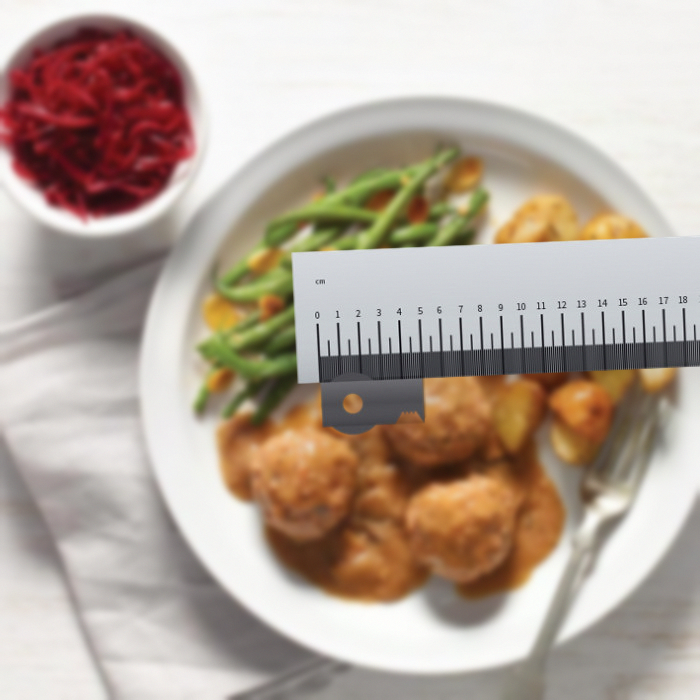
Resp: 5 cm
